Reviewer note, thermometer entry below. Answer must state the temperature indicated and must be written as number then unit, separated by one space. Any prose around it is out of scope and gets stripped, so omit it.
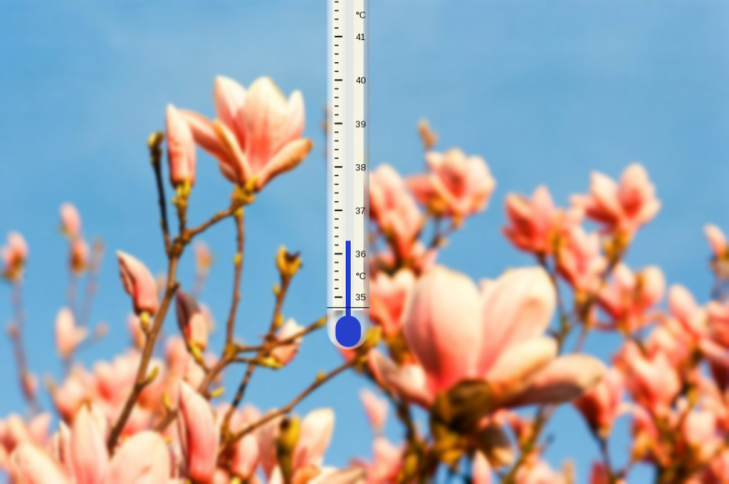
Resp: 36.3 °C
